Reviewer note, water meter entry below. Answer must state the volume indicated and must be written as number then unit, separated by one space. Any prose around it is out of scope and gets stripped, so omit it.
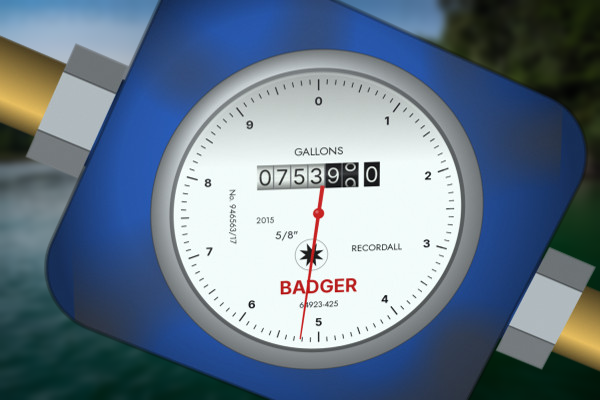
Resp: 753985.2 gal
